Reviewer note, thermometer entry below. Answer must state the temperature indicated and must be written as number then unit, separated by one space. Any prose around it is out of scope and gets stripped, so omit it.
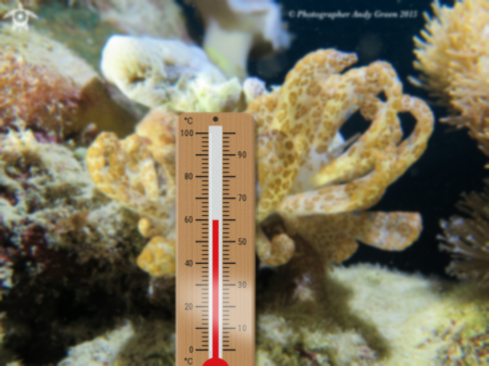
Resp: 60 °C
